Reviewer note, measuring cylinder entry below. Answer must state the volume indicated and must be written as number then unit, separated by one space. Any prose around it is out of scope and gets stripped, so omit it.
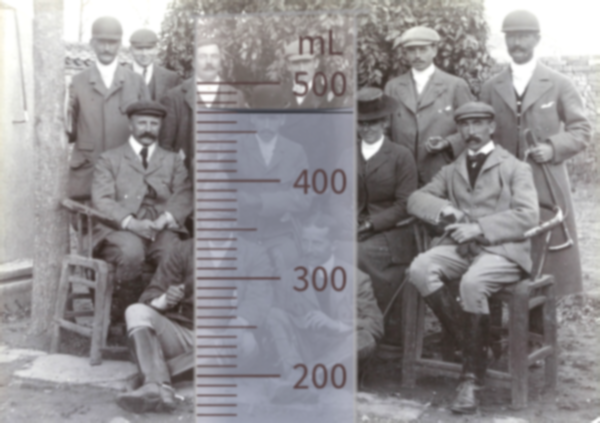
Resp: 470 mL
